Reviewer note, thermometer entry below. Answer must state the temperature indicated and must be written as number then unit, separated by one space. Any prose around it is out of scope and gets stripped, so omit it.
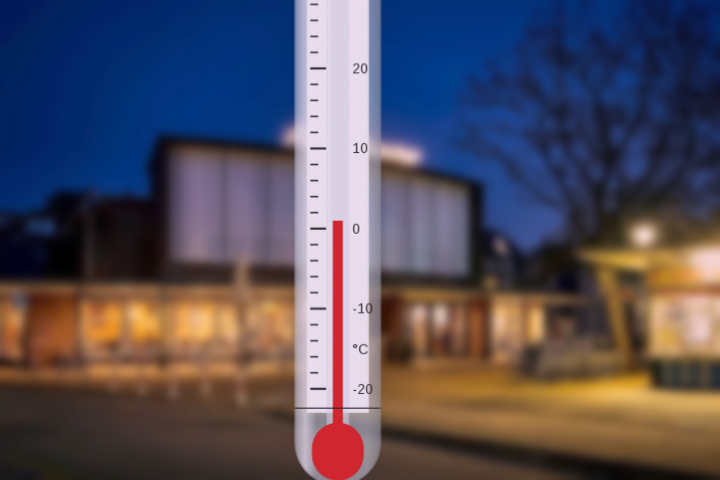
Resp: 1 °C
